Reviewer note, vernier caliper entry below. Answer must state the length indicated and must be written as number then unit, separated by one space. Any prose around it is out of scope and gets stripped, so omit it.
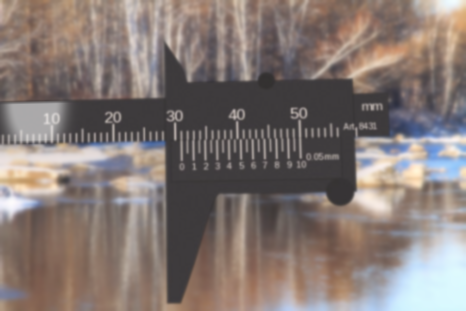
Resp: 31.0 mm
